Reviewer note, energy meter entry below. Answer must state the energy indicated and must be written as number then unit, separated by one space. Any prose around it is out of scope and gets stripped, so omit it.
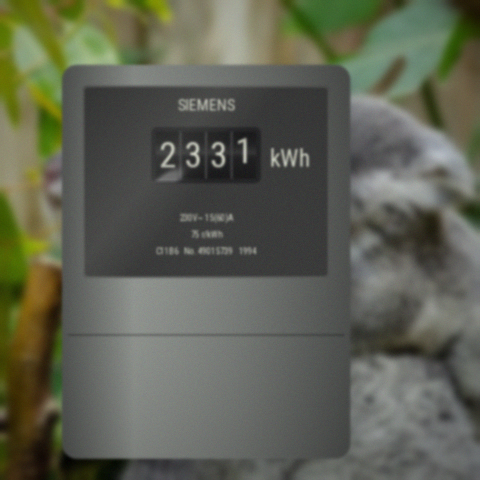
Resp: 2331 kWh
